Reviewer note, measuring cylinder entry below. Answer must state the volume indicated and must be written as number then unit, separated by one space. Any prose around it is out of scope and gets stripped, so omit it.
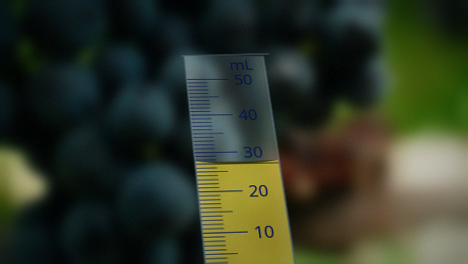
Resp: 27 mL
